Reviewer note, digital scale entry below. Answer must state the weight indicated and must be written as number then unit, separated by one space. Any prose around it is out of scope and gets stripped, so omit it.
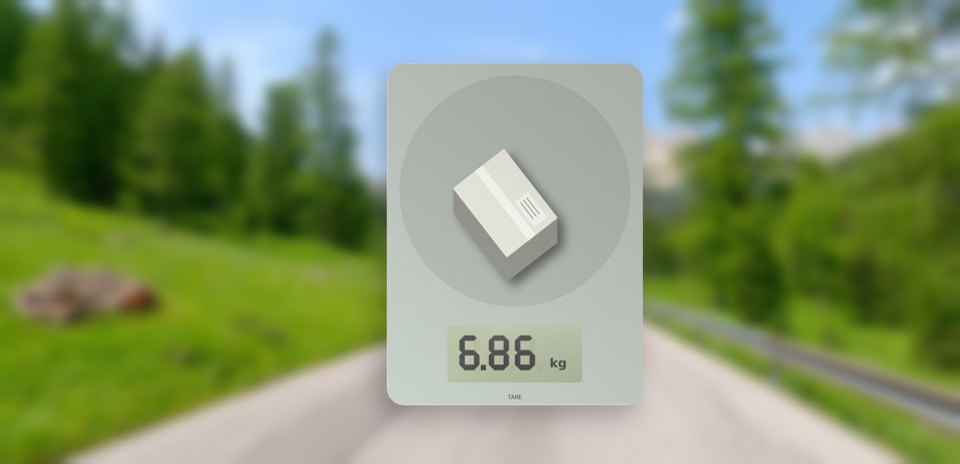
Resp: 6.86 kg
